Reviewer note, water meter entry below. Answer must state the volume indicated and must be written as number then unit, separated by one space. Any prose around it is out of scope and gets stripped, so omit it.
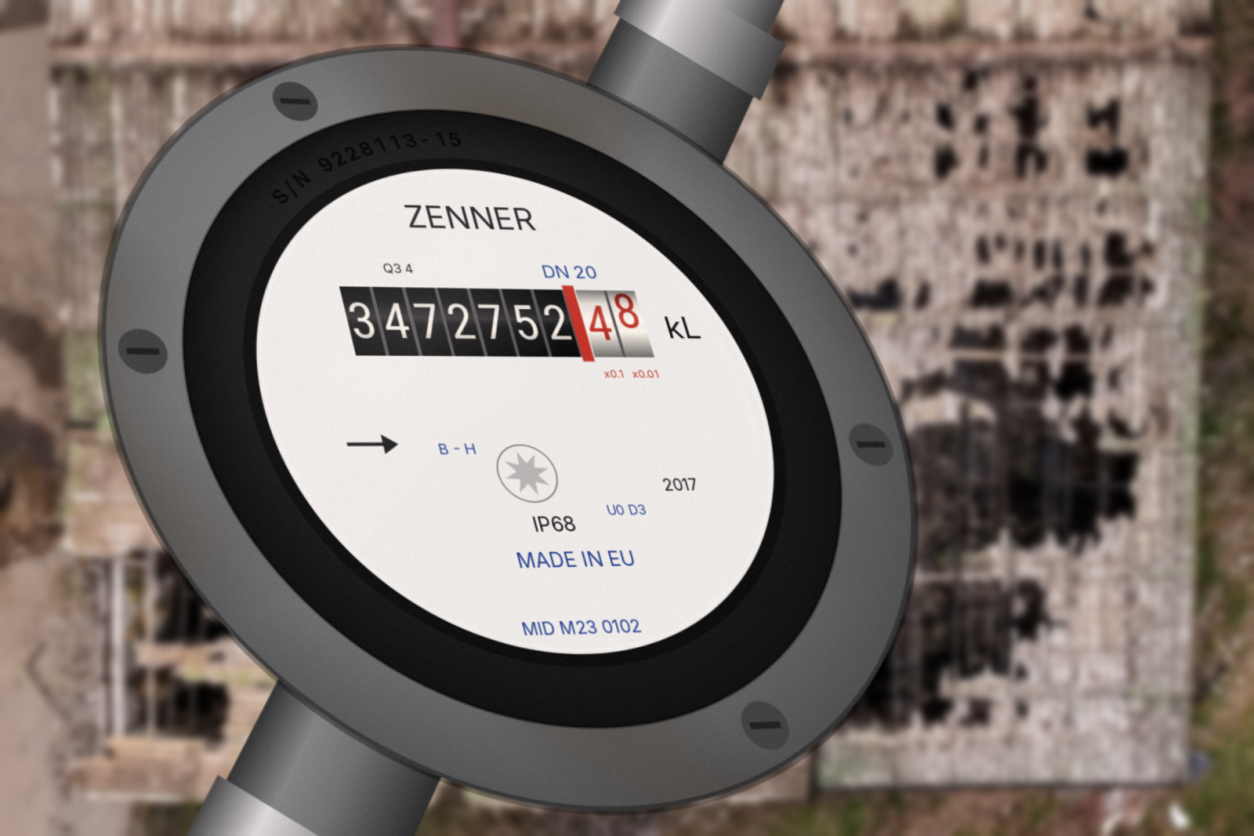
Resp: 3472752.48 kL
